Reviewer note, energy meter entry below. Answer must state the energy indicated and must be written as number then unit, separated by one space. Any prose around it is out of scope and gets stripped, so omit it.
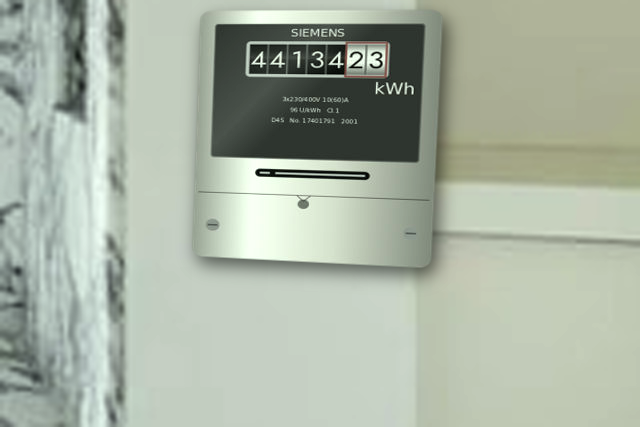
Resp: 44134.23 kWh
